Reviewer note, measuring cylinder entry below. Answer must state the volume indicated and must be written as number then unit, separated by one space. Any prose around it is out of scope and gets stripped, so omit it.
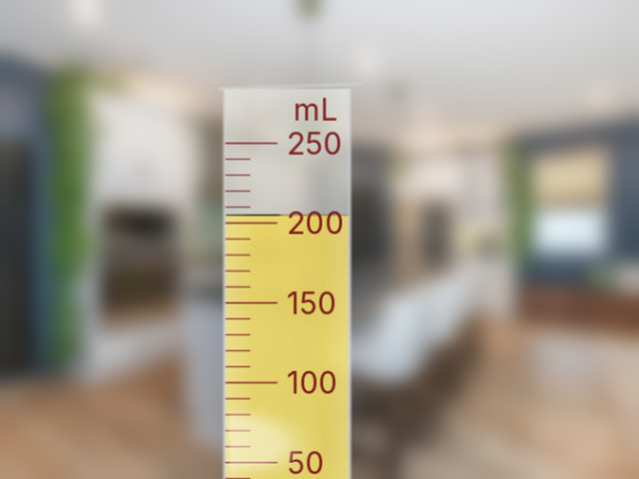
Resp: 205 mL
